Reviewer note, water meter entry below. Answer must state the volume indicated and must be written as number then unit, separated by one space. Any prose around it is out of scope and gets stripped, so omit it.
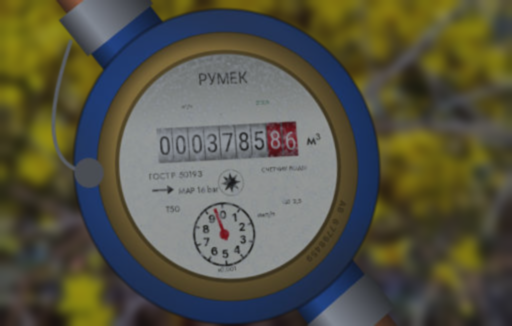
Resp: 3785.859 m³
